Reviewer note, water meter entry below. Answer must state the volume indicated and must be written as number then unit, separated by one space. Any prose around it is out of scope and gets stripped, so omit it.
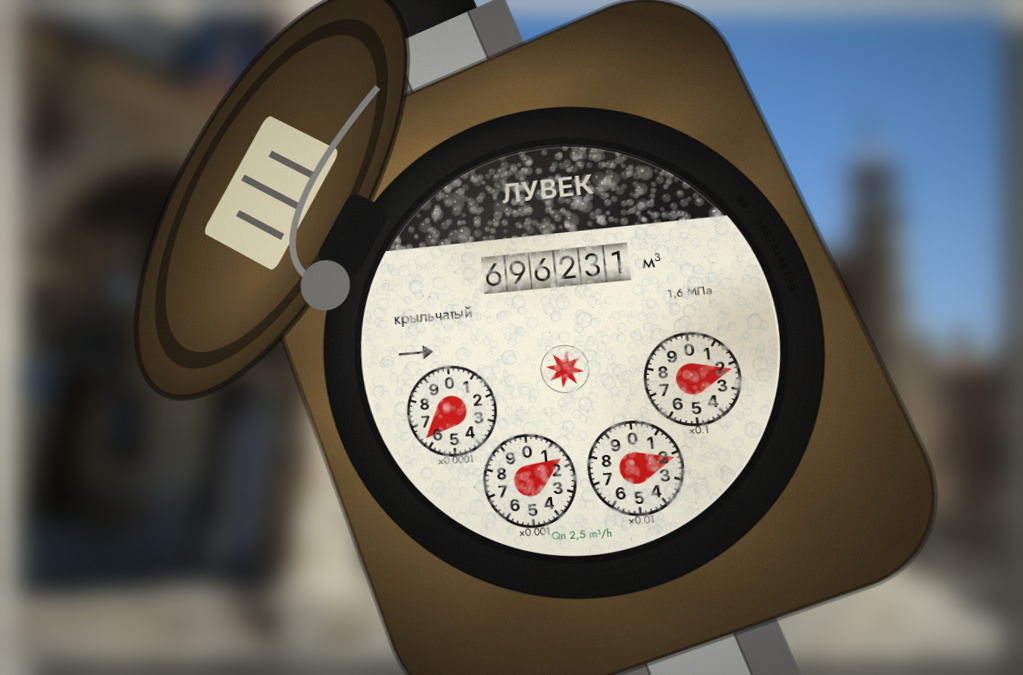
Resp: 696231.2216 m³
